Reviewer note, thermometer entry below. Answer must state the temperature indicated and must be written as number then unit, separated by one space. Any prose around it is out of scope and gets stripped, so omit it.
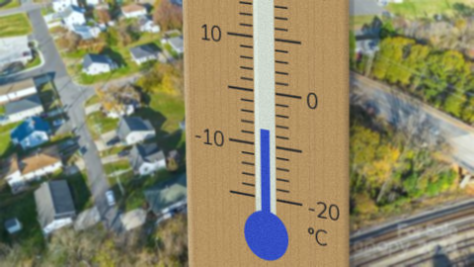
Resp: -7 °C
